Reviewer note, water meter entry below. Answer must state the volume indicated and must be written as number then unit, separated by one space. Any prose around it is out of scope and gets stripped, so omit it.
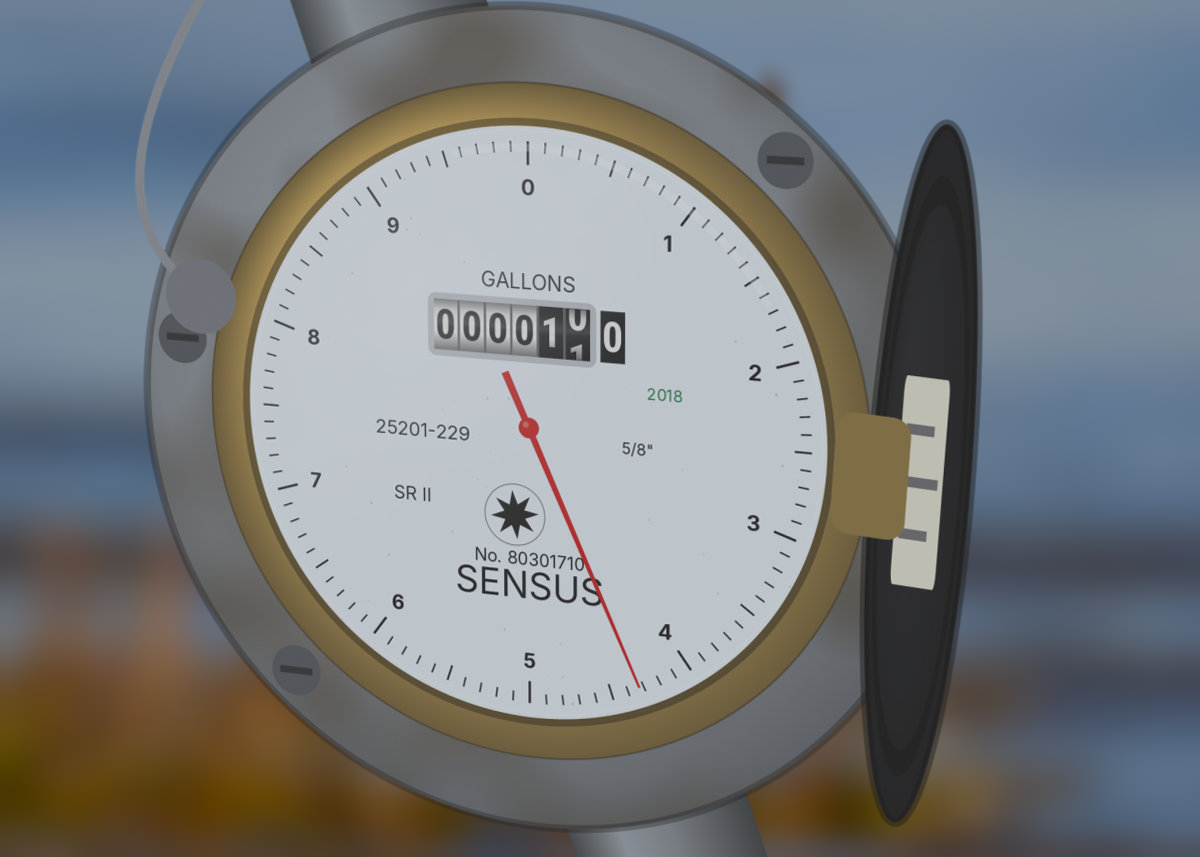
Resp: 104.3 gal
